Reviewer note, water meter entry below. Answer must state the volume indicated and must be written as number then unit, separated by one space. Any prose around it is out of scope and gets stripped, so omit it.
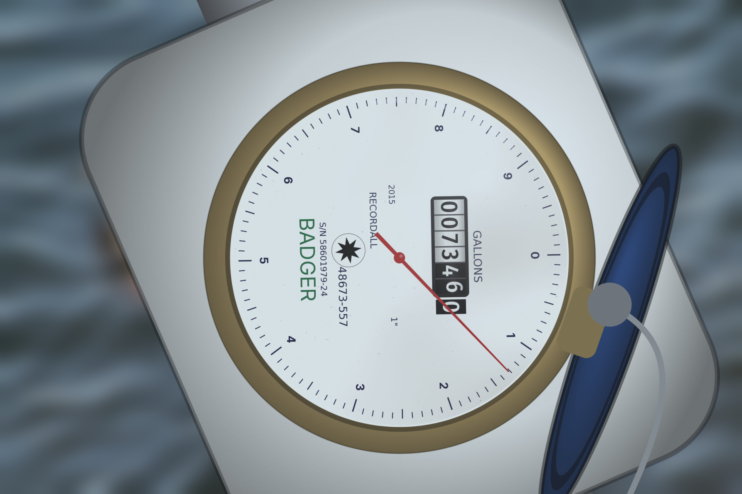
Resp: 73461.3 gal
